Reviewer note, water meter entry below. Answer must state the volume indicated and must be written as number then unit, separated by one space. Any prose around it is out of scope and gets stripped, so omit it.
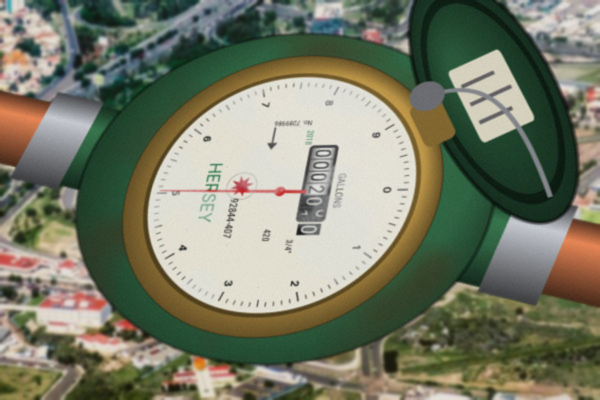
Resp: 2005.0 gal
